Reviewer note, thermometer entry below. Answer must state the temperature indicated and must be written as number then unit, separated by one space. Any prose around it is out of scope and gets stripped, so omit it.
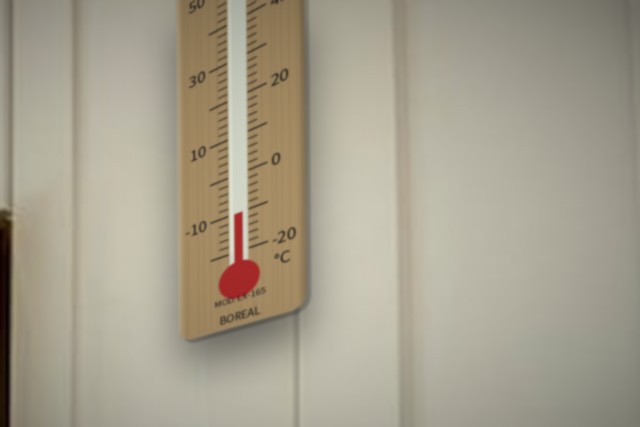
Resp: -10 °C
